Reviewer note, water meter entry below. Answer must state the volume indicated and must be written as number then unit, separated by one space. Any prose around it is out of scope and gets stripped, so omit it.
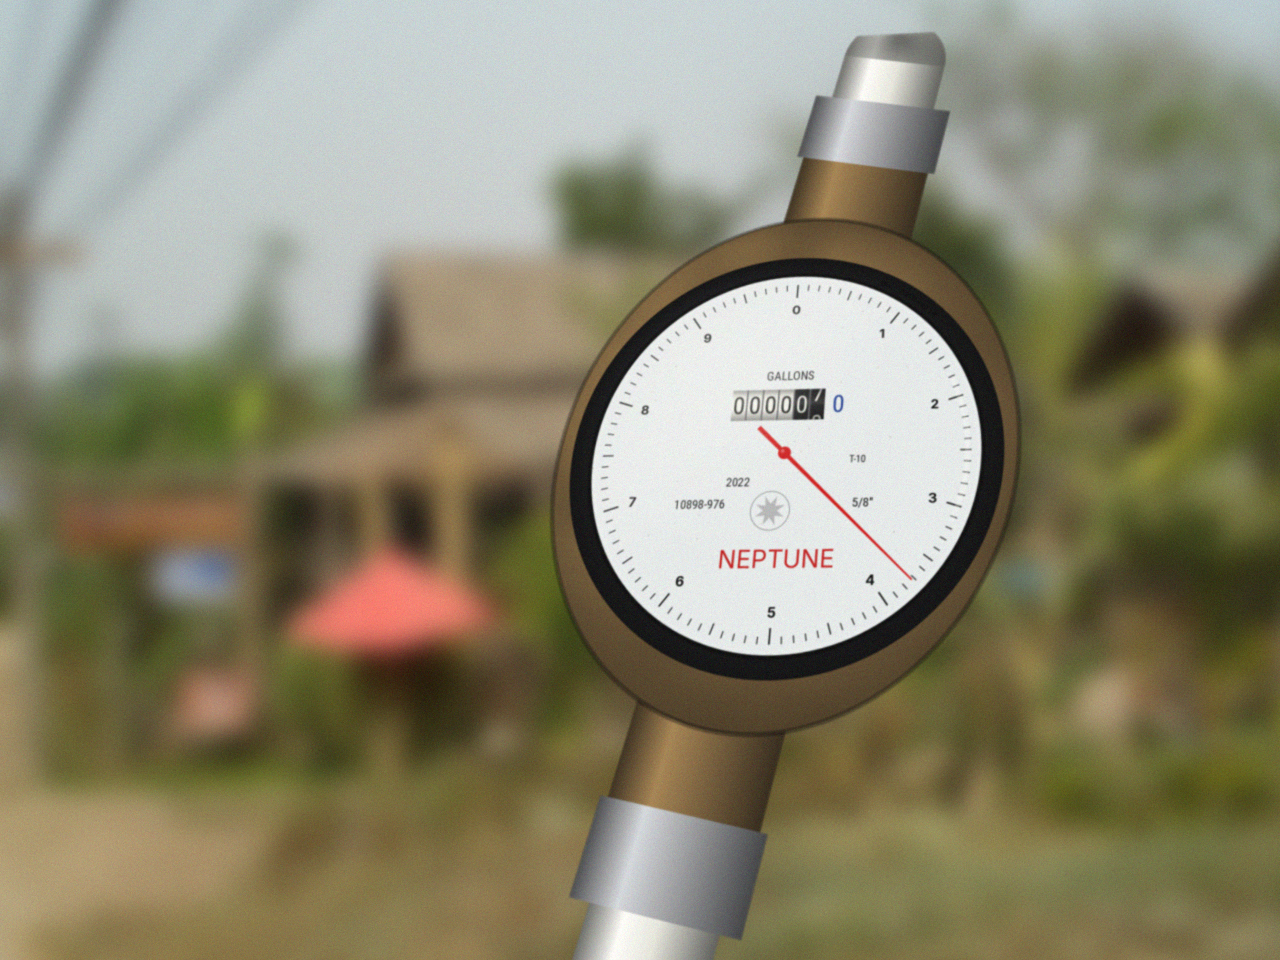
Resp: 73.7 gal
